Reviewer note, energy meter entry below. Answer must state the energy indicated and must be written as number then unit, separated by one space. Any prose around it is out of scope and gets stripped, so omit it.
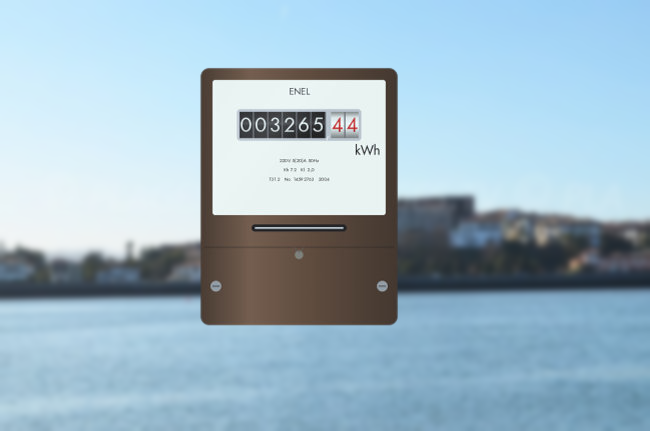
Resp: 3265.44 kWh
